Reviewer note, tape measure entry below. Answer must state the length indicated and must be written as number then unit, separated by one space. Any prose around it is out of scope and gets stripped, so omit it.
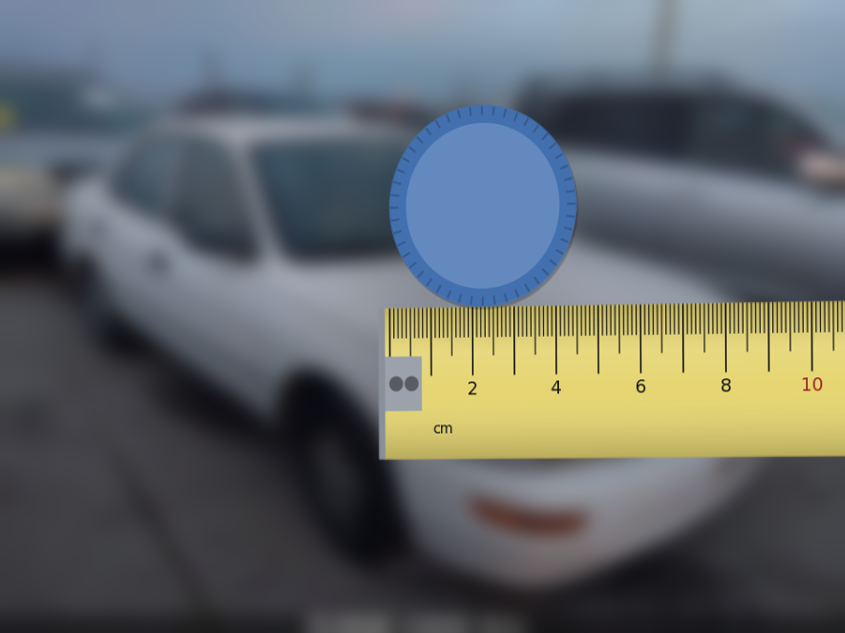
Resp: 4.5 cm
